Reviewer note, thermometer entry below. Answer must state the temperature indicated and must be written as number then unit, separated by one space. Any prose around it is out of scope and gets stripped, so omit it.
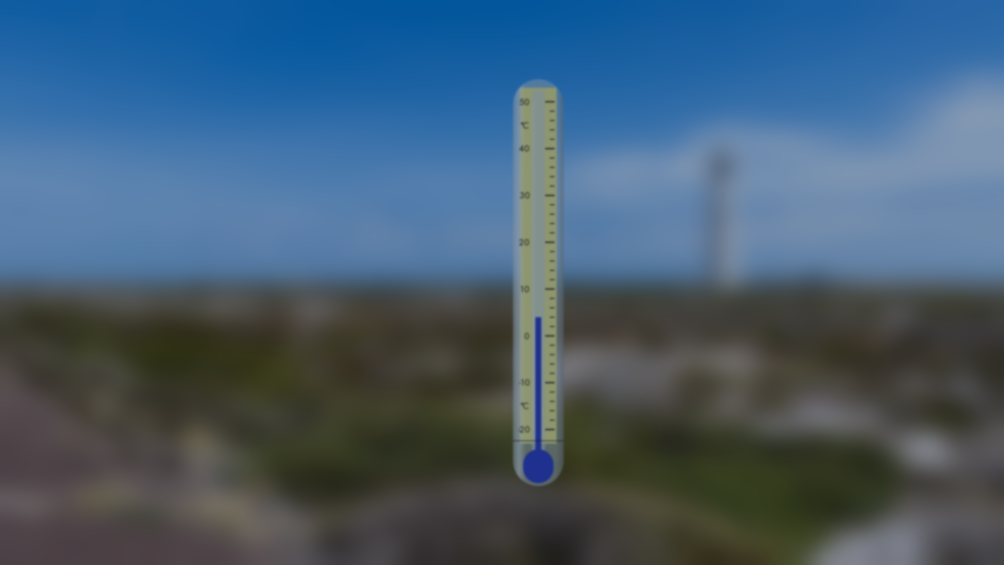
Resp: 4 °C
